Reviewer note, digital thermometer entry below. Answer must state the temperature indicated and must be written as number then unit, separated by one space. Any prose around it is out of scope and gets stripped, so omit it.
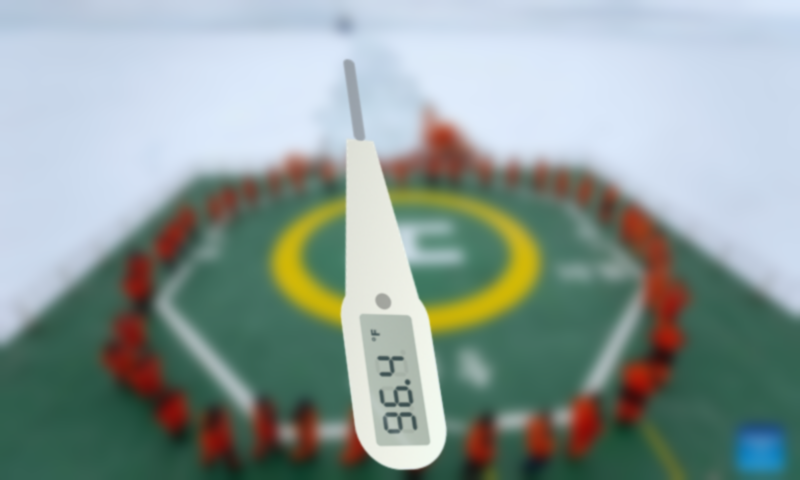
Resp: 96.4 °F
